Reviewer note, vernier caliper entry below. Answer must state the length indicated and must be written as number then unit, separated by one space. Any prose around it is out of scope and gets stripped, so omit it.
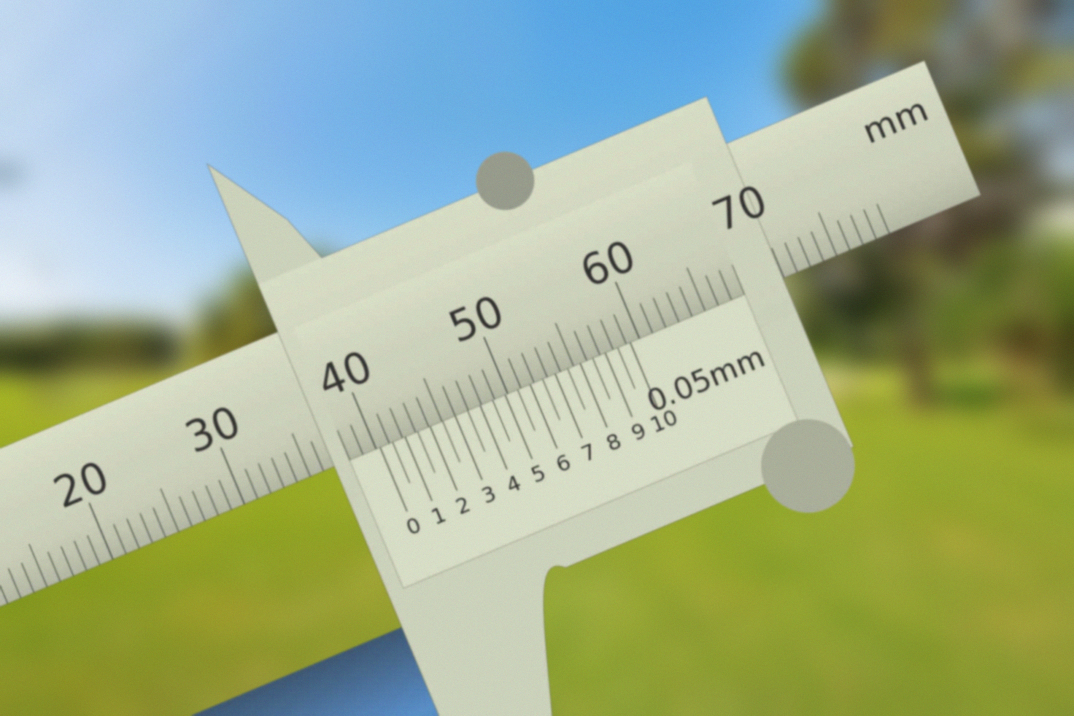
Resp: 40.3 mm
